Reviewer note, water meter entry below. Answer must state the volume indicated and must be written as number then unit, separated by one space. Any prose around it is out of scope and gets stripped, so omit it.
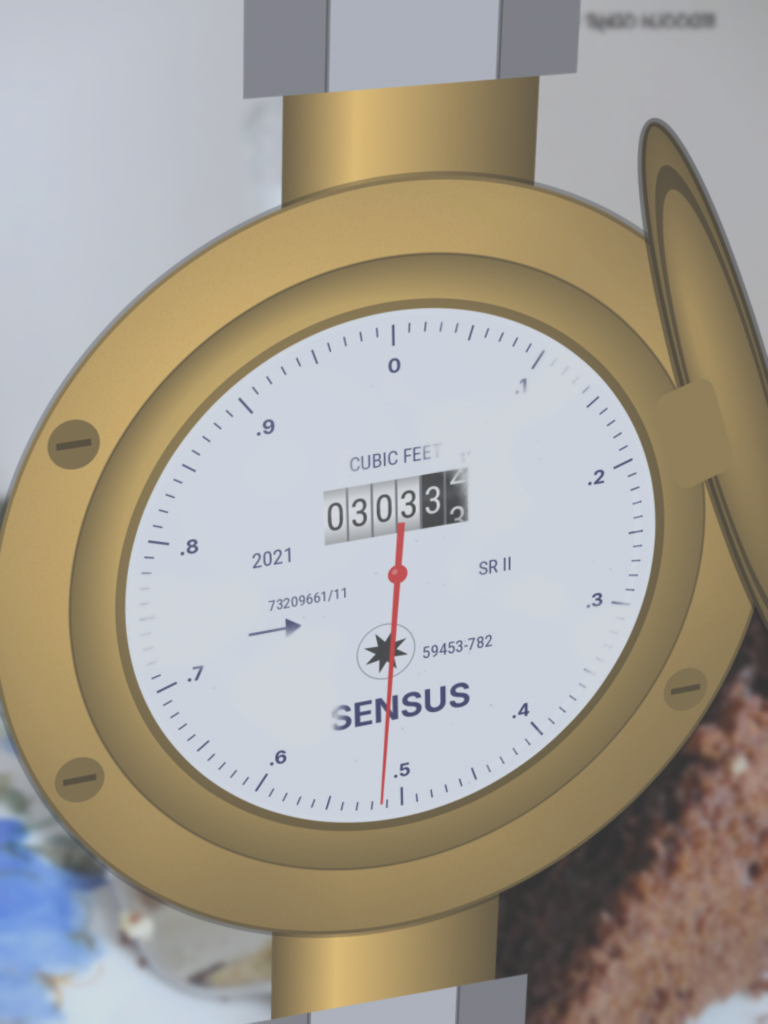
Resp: 30332.51 ft³
